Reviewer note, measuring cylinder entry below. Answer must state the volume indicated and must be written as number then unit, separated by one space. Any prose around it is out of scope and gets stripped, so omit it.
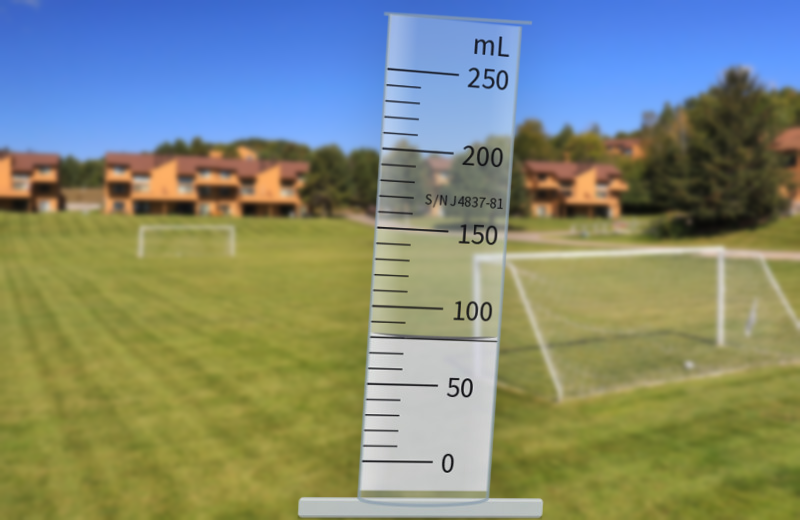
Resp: 80 mL
